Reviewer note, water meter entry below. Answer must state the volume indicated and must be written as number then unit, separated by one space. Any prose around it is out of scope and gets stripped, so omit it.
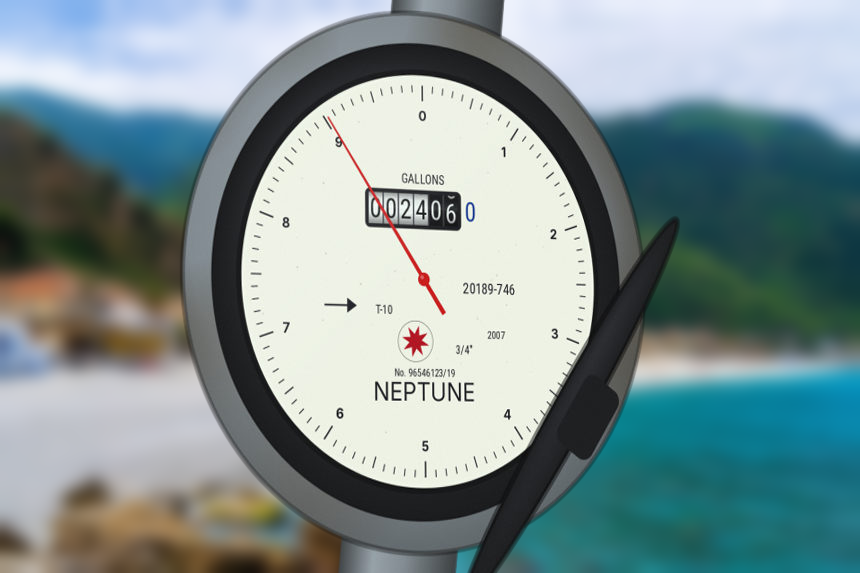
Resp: 24059.0 gal
